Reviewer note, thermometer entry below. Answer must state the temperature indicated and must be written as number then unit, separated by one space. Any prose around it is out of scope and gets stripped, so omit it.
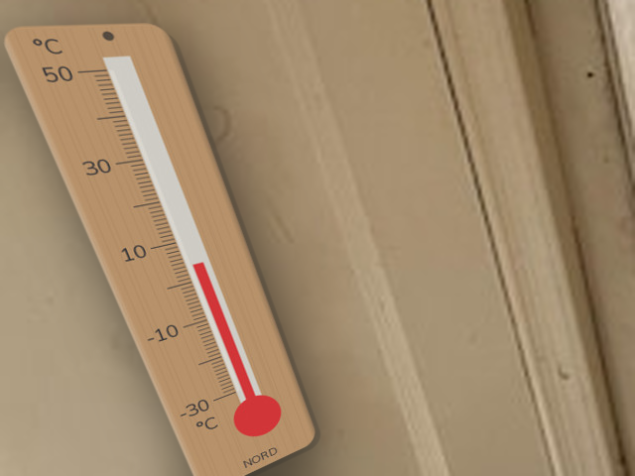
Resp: 4 °C
